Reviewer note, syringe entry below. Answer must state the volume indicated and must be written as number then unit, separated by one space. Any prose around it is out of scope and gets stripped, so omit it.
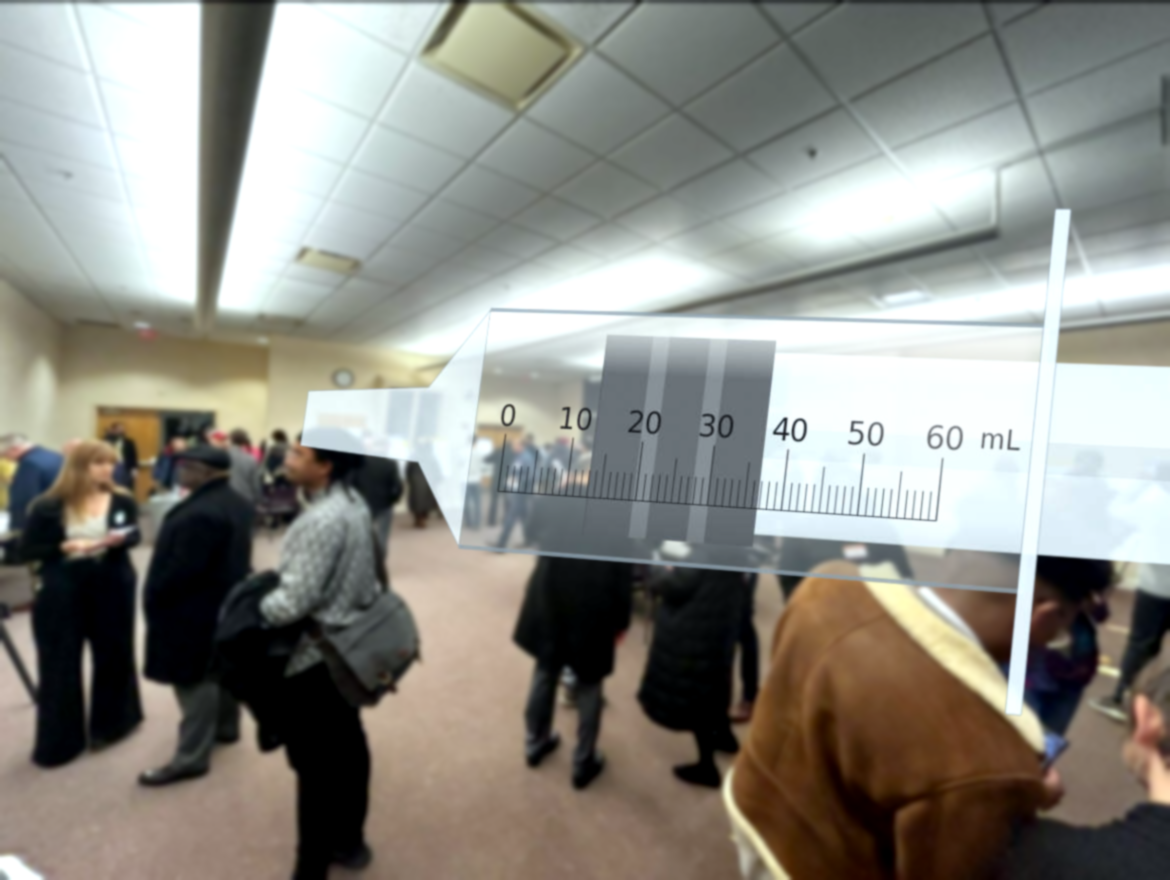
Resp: 13 mL
